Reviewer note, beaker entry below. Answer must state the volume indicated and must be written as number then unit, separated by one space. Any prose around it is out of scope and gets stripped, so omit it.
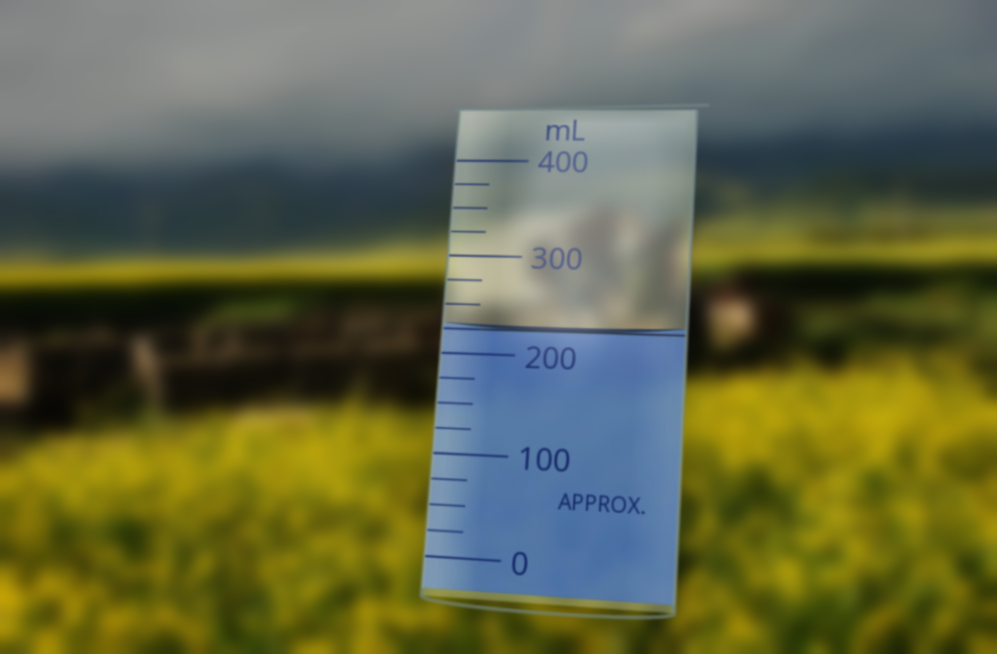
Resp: 225 mL
